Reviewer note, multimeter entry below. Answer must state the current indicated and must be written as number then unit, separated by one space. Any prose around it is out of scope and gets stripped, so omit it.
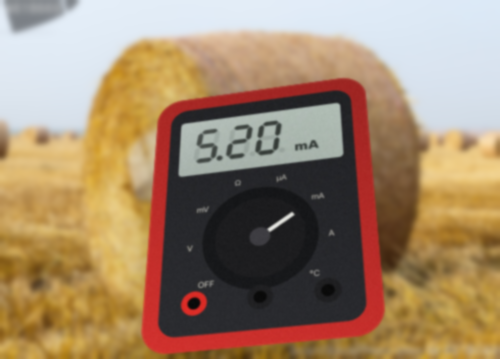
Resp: 5.20 mA
